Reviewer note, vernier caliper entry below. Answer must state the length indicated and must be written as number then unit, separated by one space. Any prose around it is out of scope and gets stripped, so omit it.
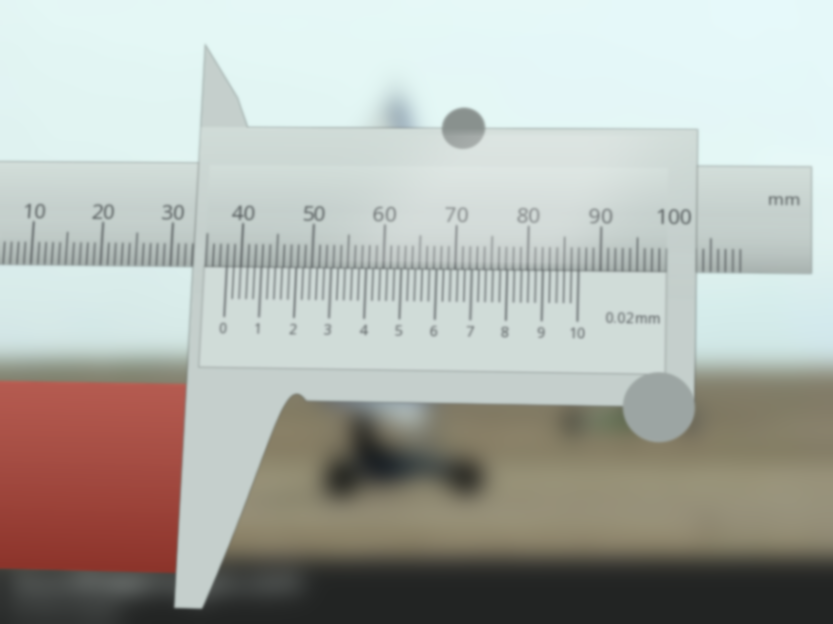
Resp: 38.0 mm
